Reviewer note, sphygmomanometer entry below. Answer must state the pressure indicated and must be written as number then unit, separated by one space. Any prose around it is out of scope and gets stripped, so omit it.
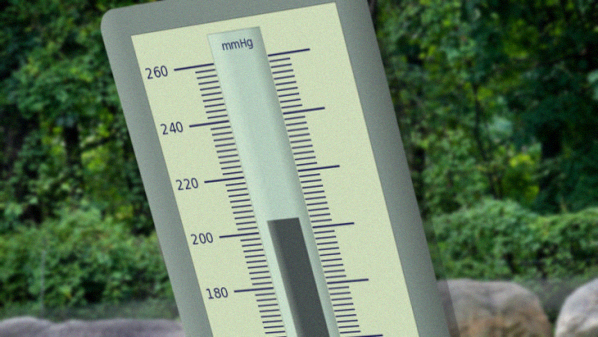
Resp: 204 mmHg
